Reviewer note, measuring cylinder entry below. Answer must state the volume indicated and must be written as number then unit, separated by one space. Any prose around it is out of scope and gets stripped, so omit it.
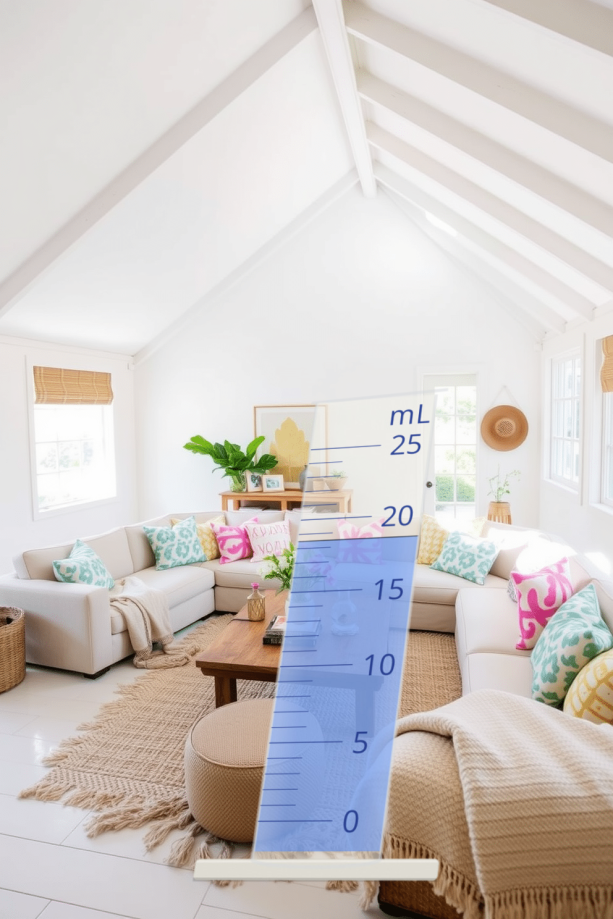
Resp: 18.5 mL
